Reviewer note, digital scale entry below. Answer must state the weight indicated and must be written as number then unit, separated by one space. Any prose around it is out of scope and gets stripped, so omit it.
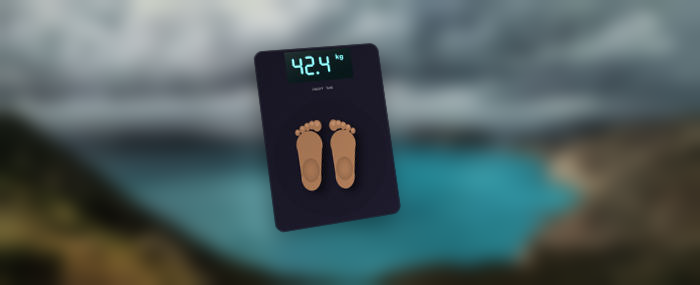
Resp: 42.4 kg
